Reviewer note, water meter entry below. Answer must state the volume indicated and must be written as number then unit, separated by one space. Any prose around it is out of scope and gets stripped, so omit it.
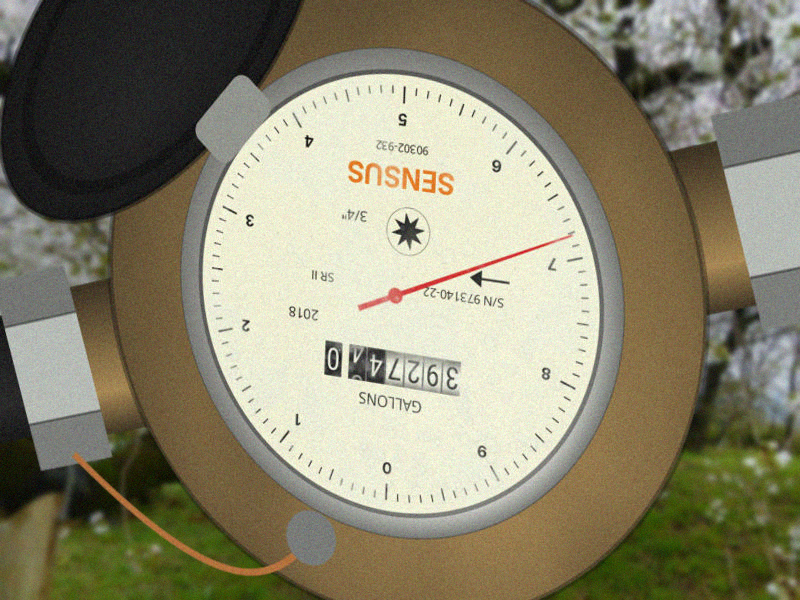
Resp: 3927436.8 gal
